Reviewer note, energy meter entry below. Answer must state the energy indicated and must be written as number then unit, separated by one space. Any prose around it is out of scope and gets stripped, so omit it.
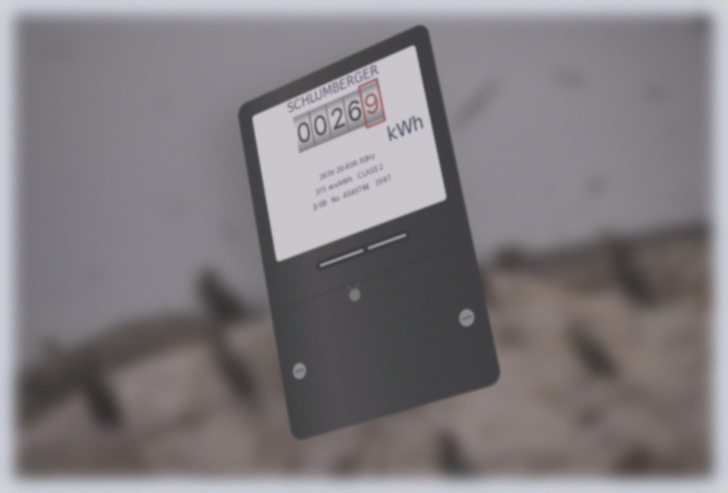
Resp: 26.9 kWh
